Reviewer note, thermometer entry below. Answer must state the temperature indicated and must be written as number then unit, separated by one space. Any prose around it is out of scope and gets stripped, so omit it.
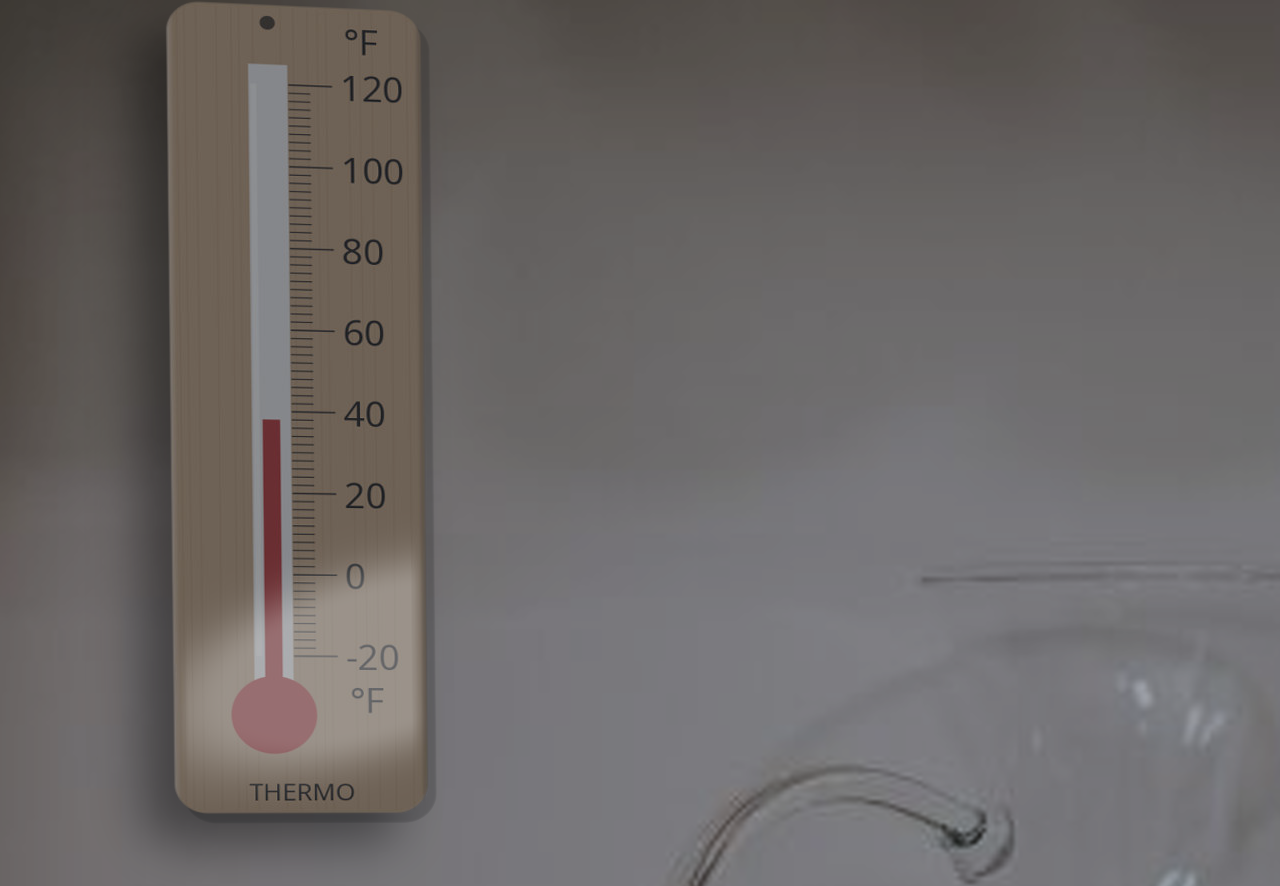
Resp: 38 °F
